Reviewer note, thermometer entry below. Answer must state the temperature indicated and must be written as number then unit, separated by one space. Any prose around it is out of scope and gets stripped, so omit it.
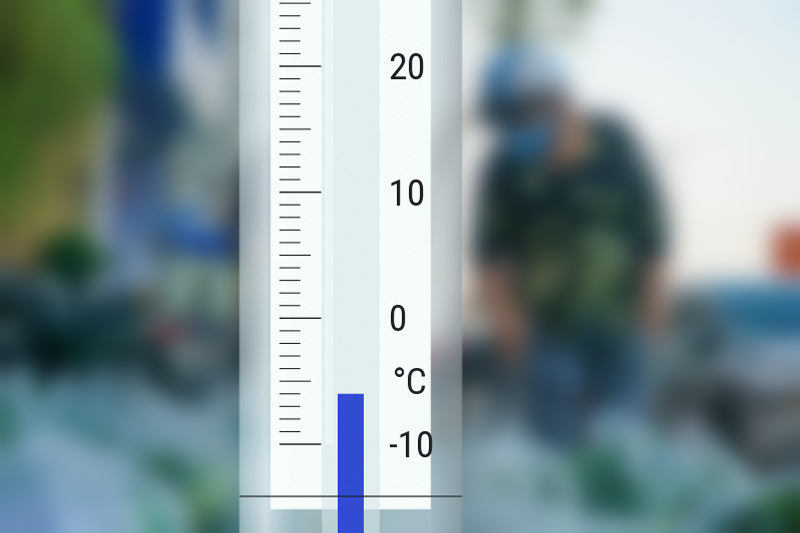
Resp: -6 °C
